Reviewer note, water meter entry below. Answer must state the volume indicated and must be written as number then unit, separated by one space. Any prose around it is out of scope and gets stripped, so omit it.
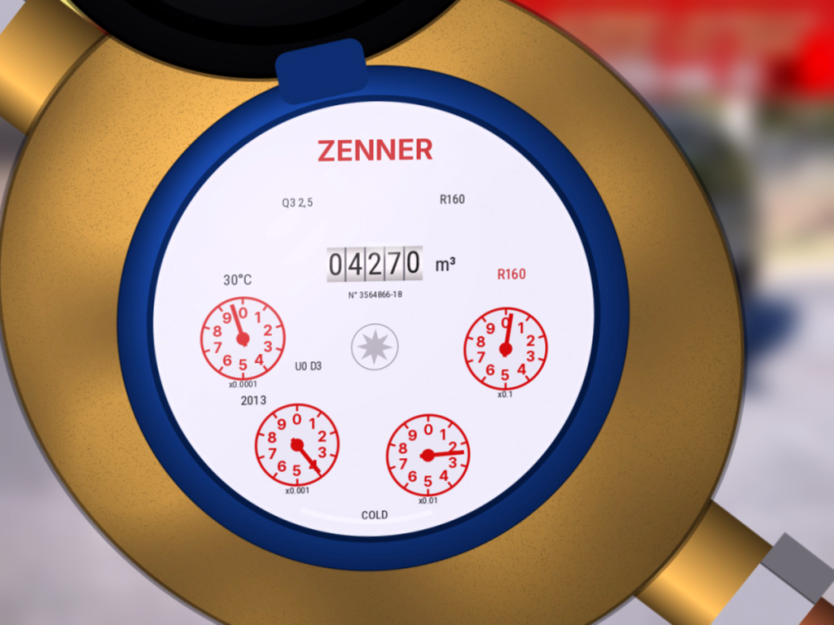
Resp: 4270.0239 m³
